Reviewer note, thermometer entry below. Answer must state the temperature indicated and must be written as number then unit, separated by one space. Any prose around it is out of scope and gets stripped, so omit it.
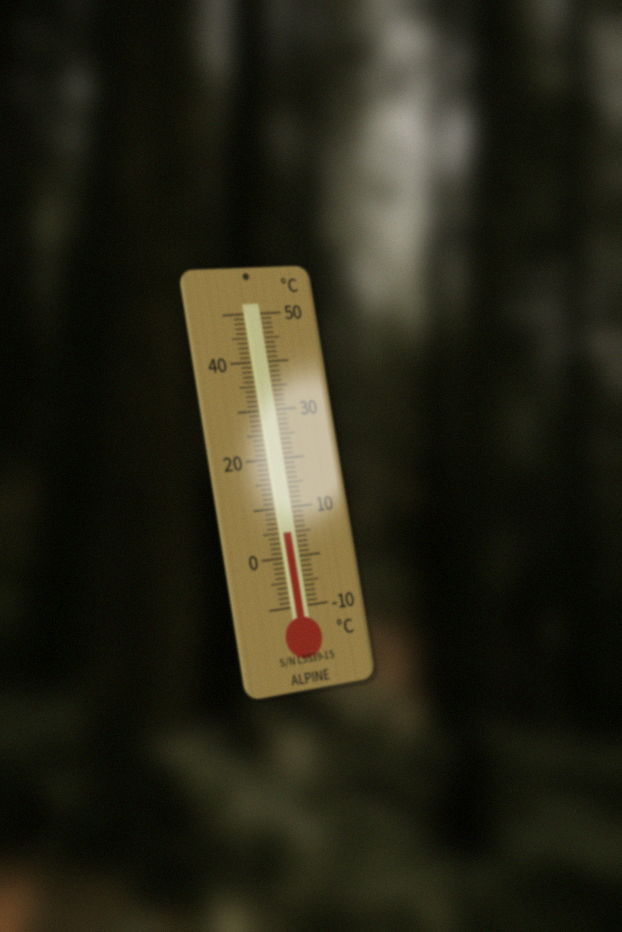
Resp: 5 °C
